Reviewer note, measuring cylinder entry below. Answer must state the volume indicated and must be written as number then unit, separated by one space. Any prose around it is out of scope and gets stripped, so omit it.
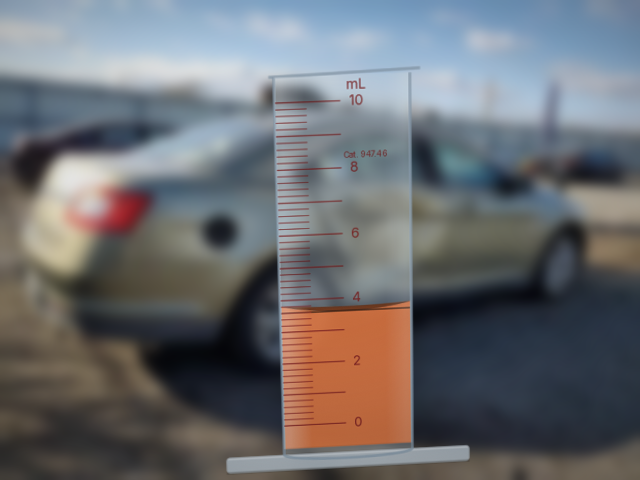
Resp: 3.6 mL
